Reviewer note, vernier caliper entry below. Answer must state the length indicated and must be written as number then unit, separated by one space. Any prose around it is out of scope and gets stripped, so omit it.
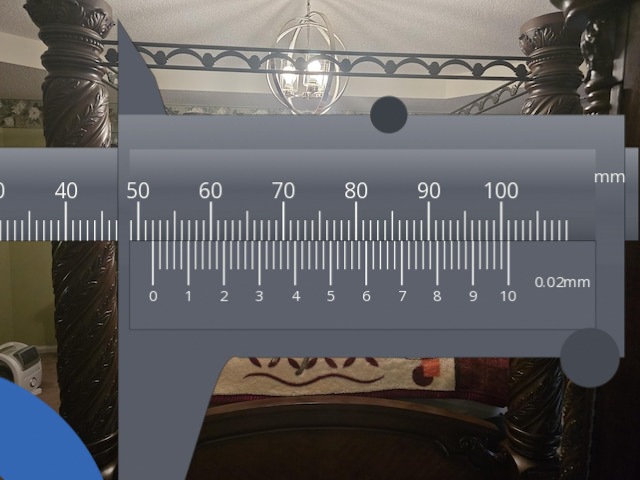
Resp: 52.0 mm
